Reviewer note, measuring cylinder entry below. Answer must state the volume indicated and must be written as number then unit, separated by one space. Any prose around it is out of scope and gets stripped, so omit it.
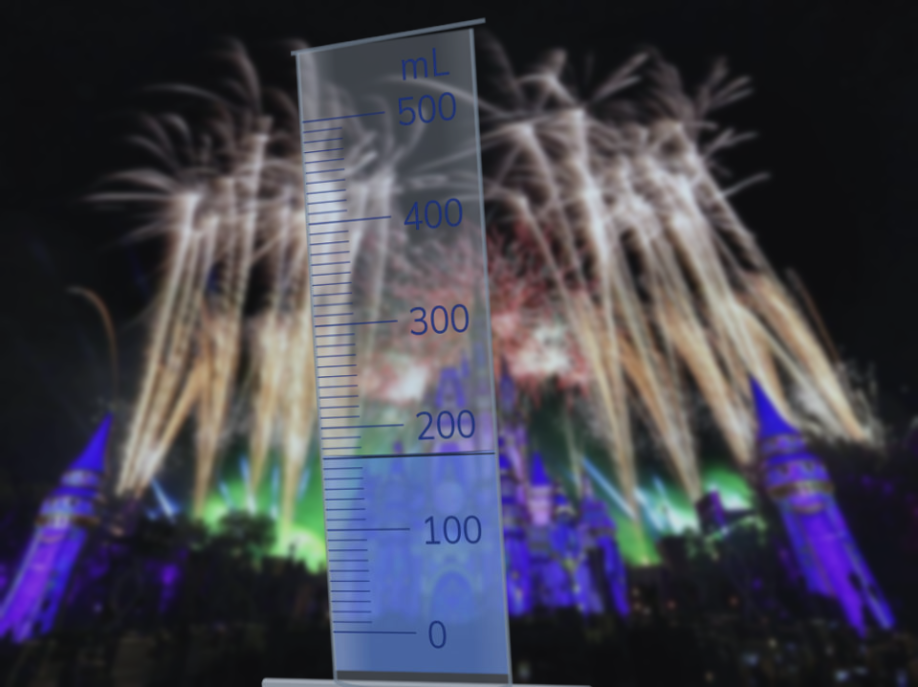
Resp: 170 mL
